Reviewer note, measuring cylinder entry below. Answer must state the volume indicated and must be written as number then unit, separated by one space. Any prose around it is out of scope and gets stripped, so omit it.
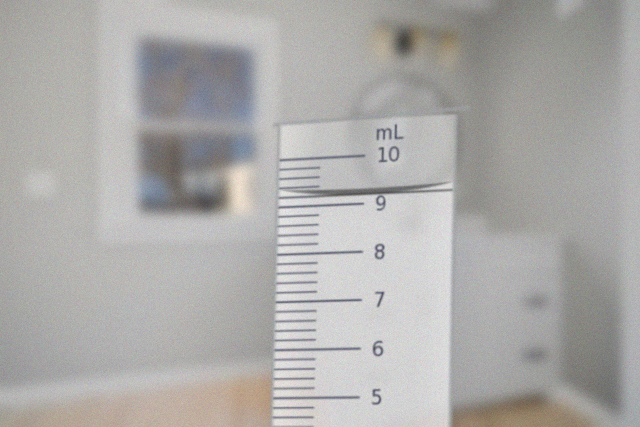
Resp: 9.2 mL
